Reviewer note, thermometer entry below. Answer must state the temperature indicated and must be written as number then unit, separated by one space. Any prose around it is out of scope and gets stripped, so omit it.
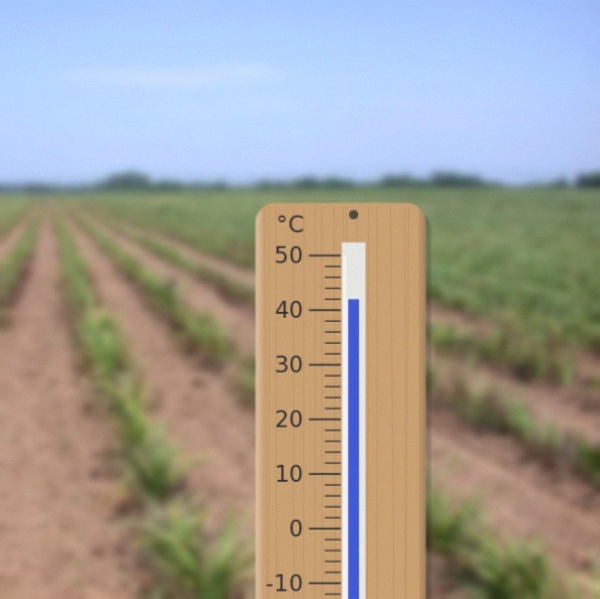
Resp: 42 °C
